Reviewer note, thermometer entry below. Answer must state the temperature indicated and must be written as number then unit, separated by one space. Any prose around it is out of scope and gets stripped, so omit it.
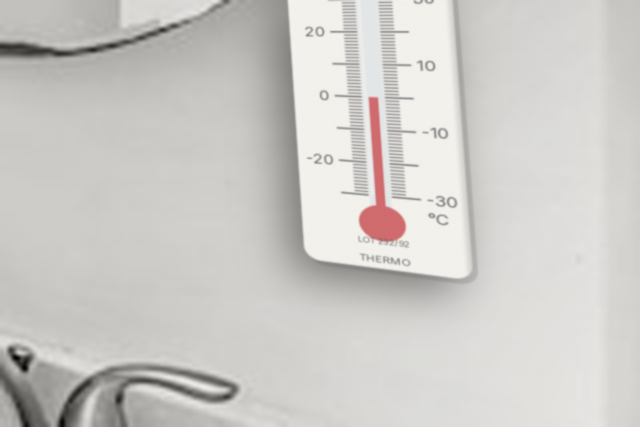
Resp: 0 °C
